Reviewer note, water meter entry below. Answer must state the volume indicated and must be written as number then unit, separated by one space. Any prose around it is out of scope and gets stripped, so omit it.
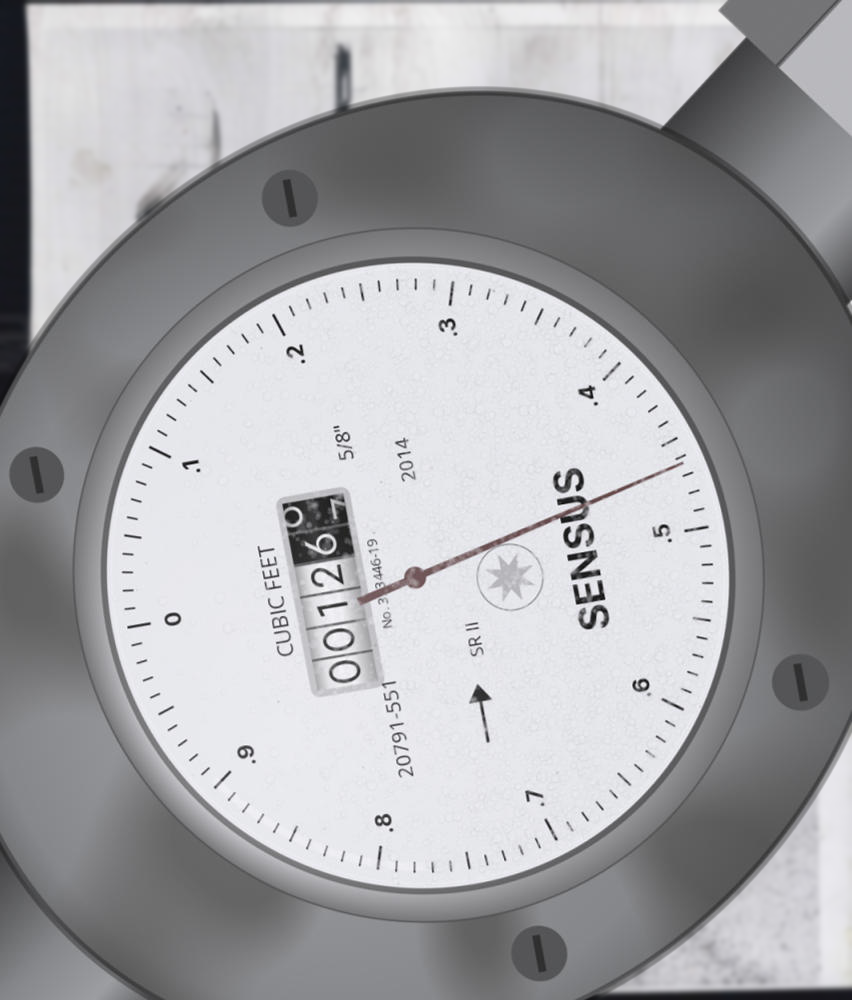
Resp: 1266.46 ft³
